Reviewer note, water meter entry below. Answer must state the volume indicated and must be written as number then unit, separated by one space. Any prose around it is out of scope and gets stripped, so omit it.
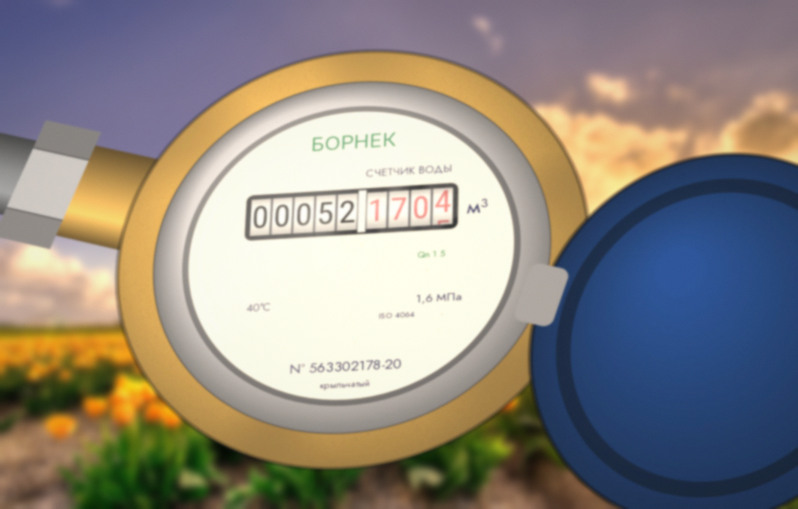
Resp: 52.1704 m³
